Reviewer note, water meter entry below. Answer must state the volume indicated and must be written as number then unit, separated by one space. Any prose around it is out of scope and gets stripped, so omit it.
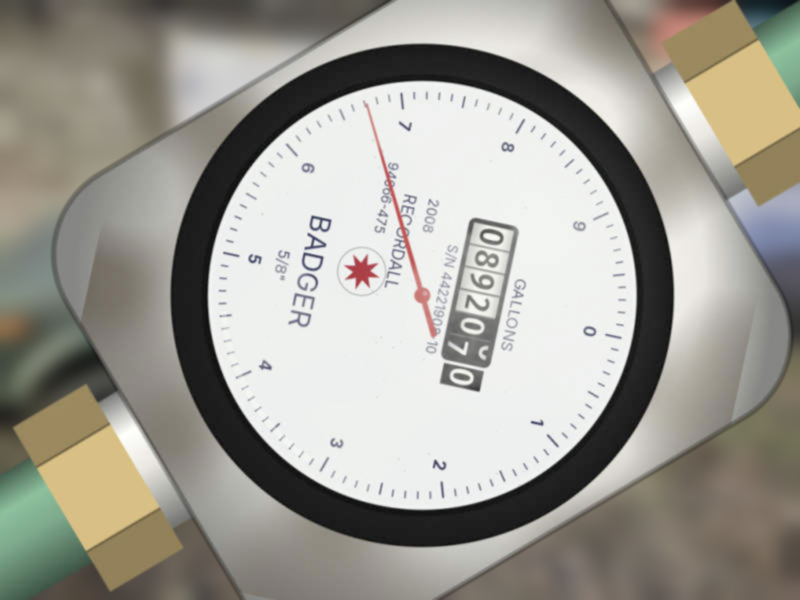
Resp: 892066.7 gal
